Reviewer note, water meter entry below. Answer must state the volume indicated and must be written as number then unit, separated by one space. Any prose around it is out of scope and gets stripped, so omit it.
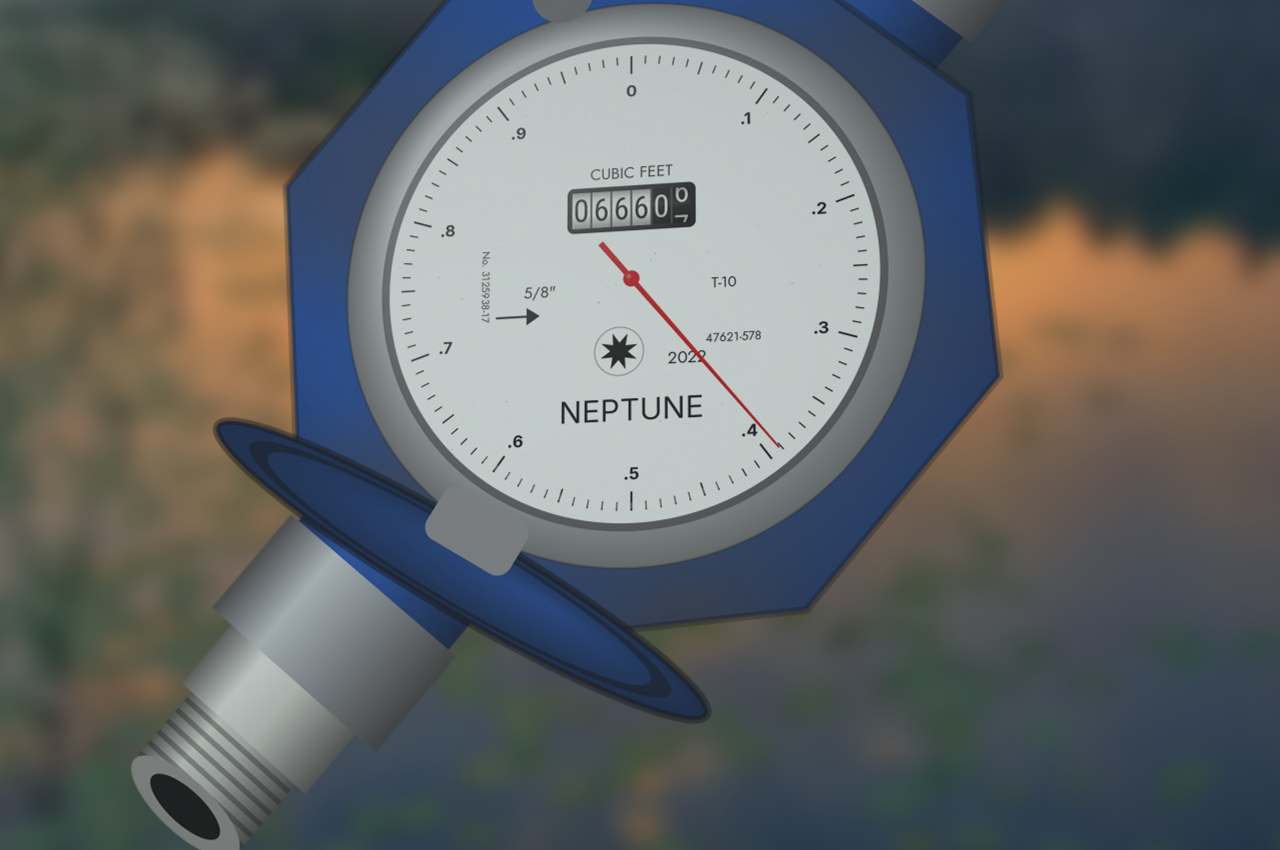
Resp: 66606.39 ft³
